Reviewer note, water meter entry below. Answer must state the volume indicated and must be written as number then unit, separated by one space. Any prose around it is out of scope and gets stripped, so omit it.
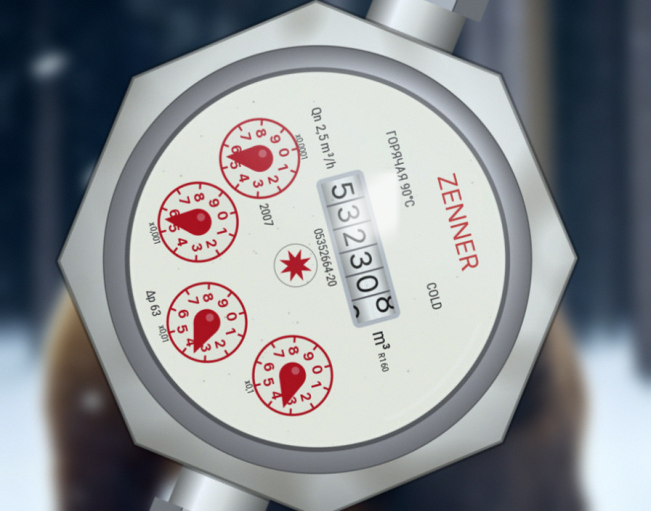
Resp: 532308.3355 m³
